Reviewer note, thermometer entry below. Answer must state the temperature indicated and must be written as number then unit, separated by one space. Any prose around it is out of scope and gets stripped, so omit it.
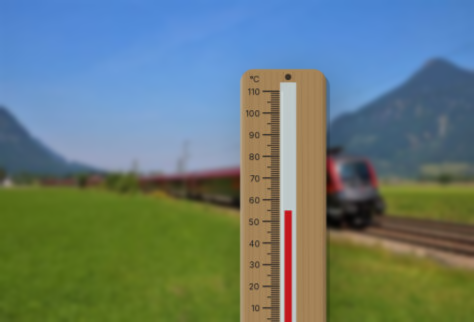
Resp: 55 °C
